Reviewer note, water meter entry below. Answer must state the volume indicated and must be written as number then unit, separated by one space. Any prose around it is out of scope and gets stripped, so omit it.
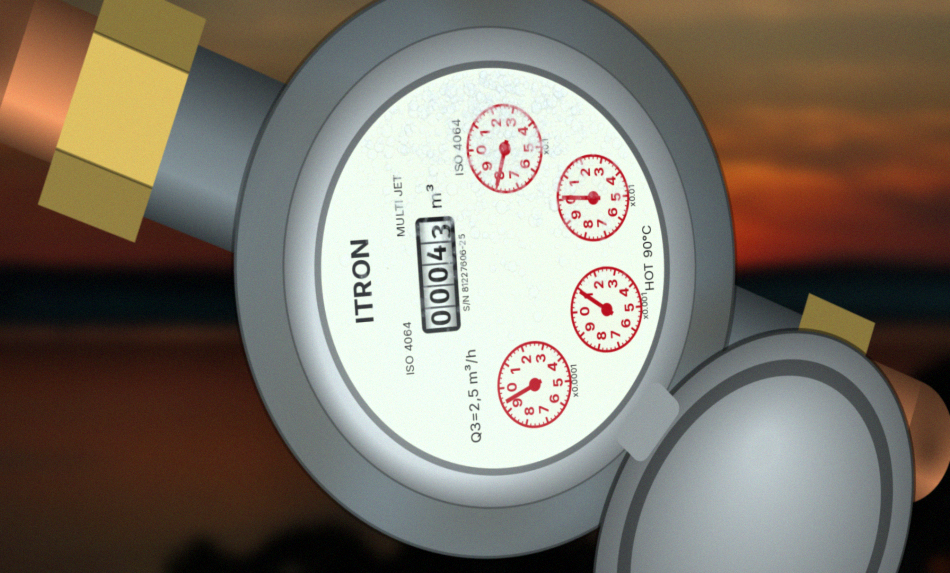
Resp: 42.8009 m³
